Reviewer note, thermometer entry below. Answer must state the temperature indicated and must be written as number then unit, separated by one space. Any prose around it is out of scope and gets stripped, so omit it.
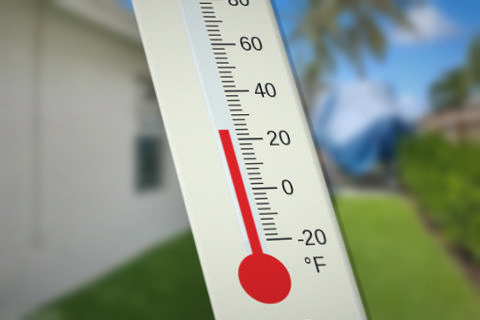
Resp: 24 °F
